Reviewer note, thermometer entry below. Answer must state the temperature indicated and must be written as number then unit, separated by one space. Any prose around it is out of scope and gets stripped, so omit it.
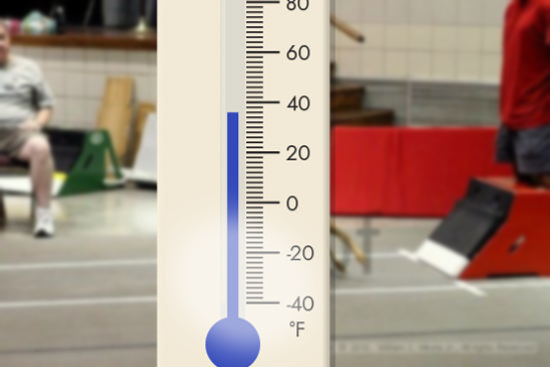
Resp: 36 °F
